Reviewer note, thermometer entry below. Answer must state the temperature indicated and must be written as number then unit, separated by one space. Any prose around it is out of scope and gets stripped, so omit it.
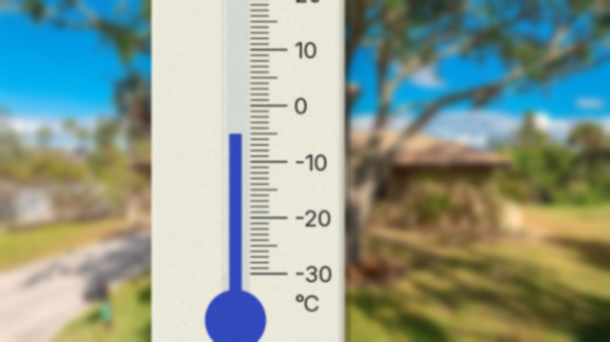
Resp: -5 °C
